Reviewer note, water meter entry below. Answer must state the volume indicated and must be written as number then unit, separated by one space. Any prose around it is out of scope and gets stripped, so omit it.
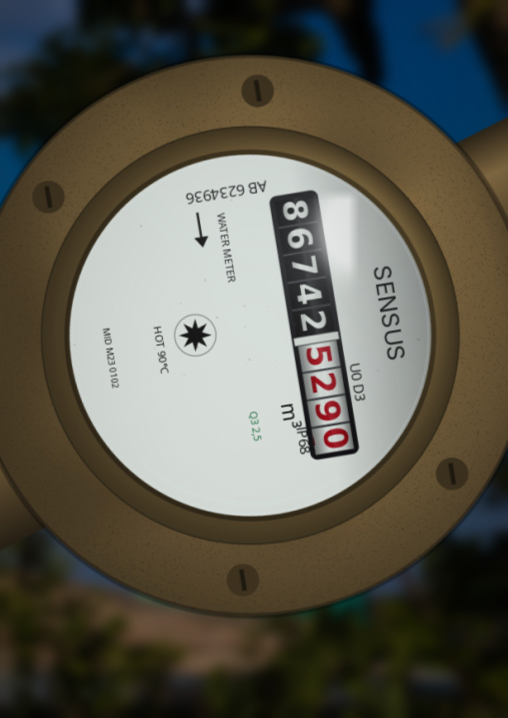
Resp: 86742.5290 m³
